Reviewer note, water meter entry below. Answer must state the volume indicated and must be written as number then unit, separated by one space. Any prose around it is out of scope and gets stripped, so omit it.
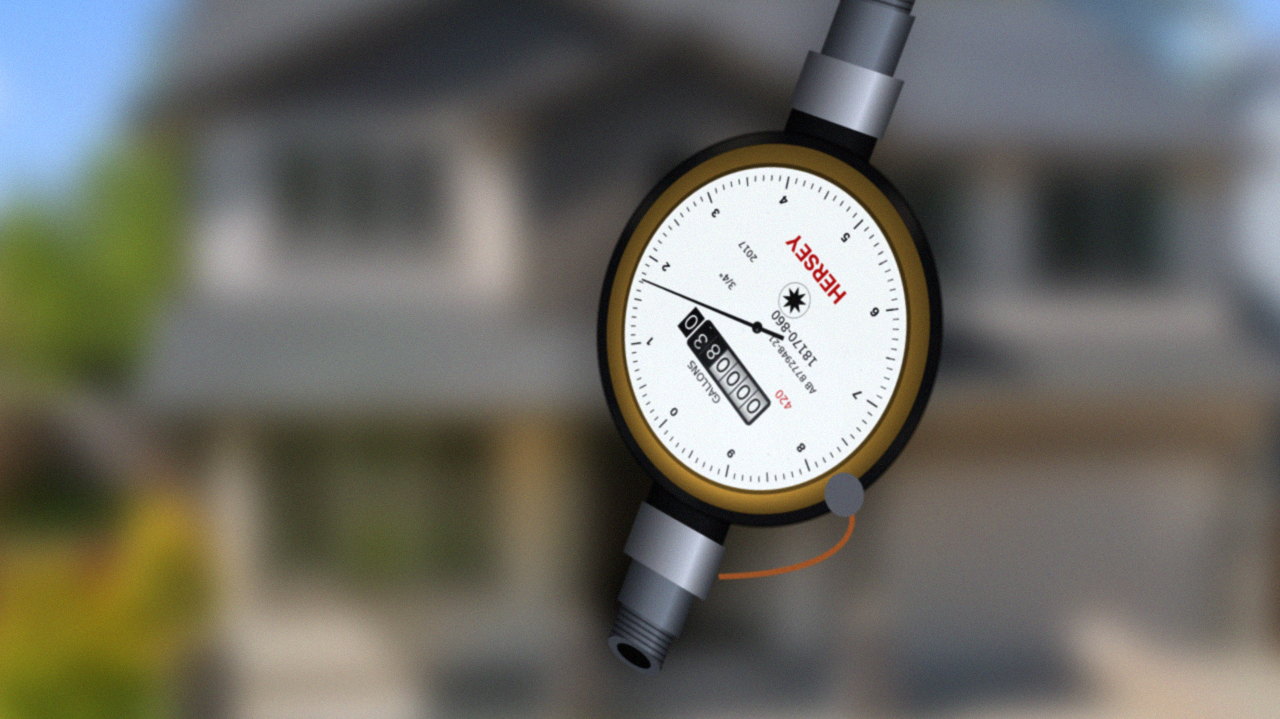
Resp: 831.7 gal
